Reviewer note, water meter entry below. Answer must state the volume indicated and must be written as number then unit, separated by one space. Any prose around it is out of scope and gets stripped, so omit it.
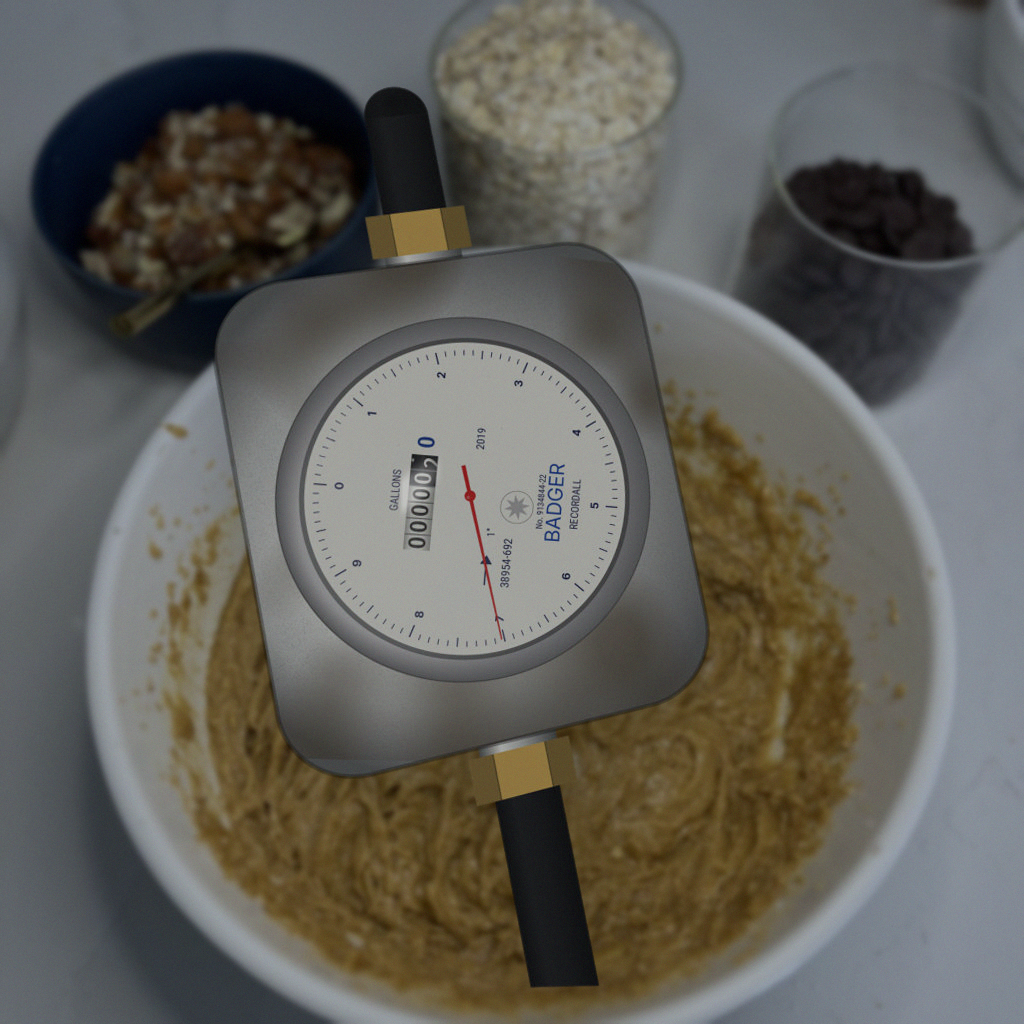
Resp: 17.0 gal
